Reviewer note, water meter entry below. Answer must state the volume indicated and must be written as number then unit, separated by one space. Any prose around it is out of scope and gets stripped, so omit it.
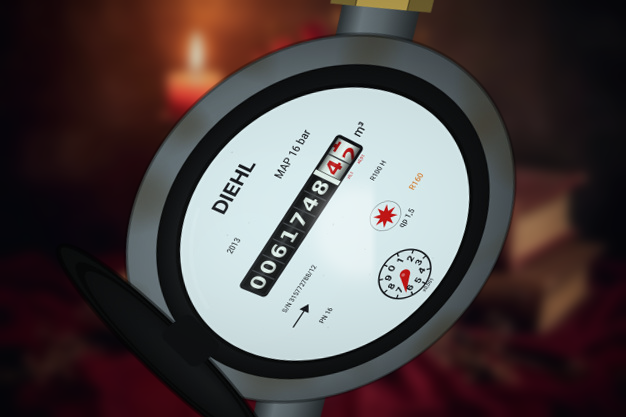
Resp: 61748.416 m³
